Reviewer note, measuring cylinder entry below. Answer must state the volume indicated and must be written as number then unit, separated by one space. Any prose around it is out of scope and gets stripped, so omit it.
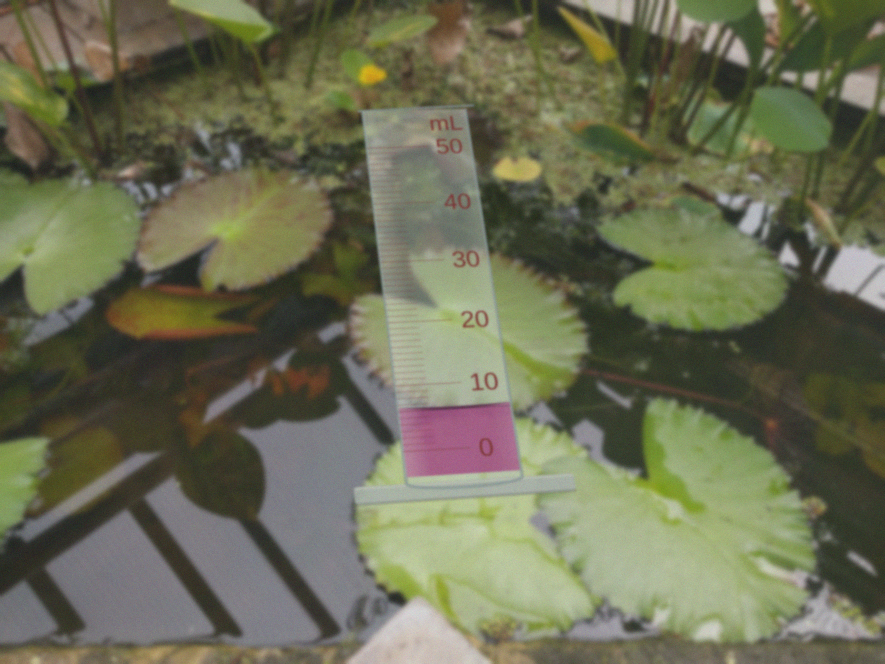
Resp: 6 mL
